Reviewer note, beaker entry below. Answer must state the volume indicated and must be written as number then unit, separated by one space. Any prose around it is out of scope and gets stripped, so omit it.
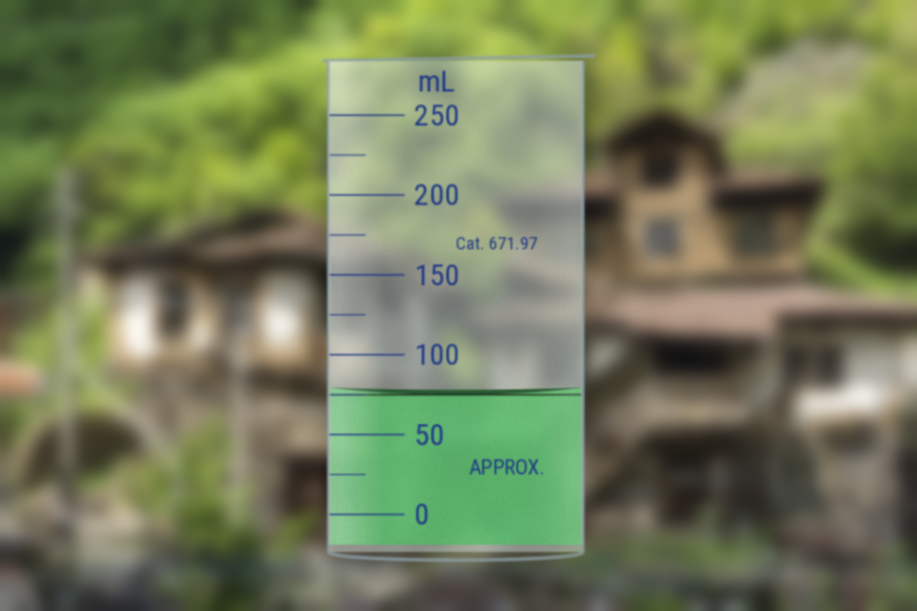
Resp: 75 mL
